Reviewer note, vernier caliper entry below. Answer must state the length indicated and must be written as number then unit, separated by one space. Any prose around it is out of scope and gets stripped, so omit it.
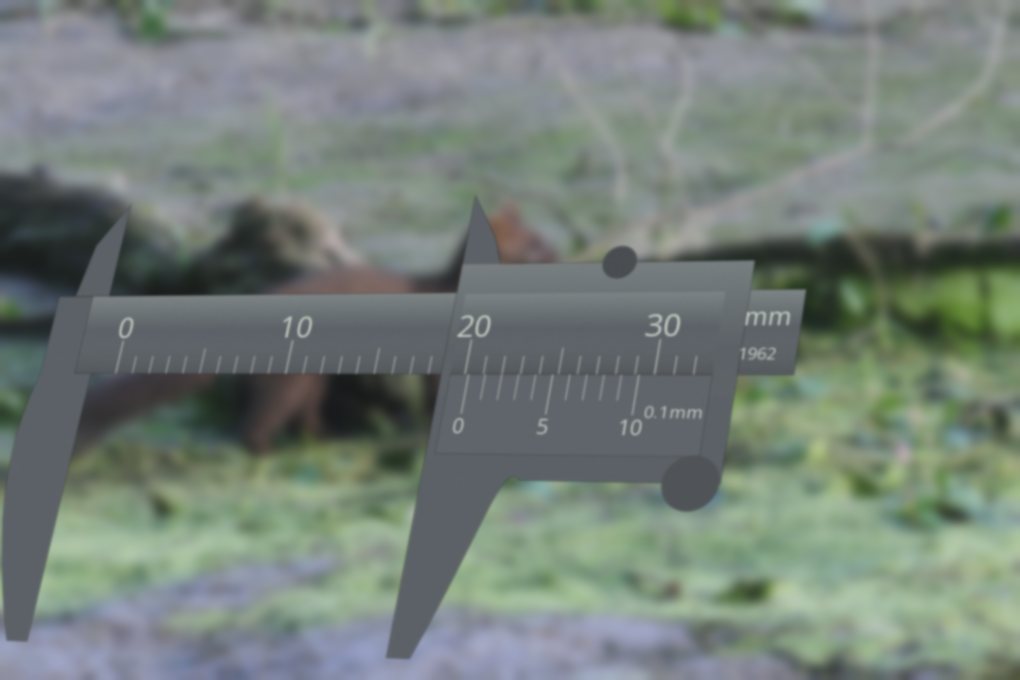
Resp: 20.2 mm
